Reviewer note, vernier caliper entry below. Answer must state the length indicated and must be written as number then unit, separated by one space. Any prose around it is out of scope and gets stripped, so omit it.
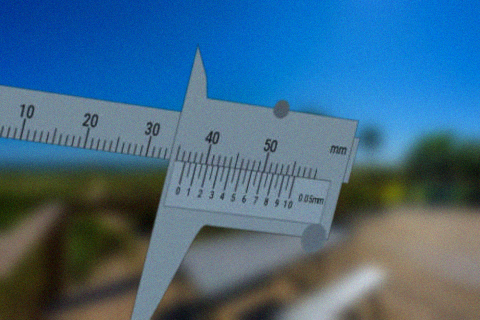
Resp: 36.5 mm
